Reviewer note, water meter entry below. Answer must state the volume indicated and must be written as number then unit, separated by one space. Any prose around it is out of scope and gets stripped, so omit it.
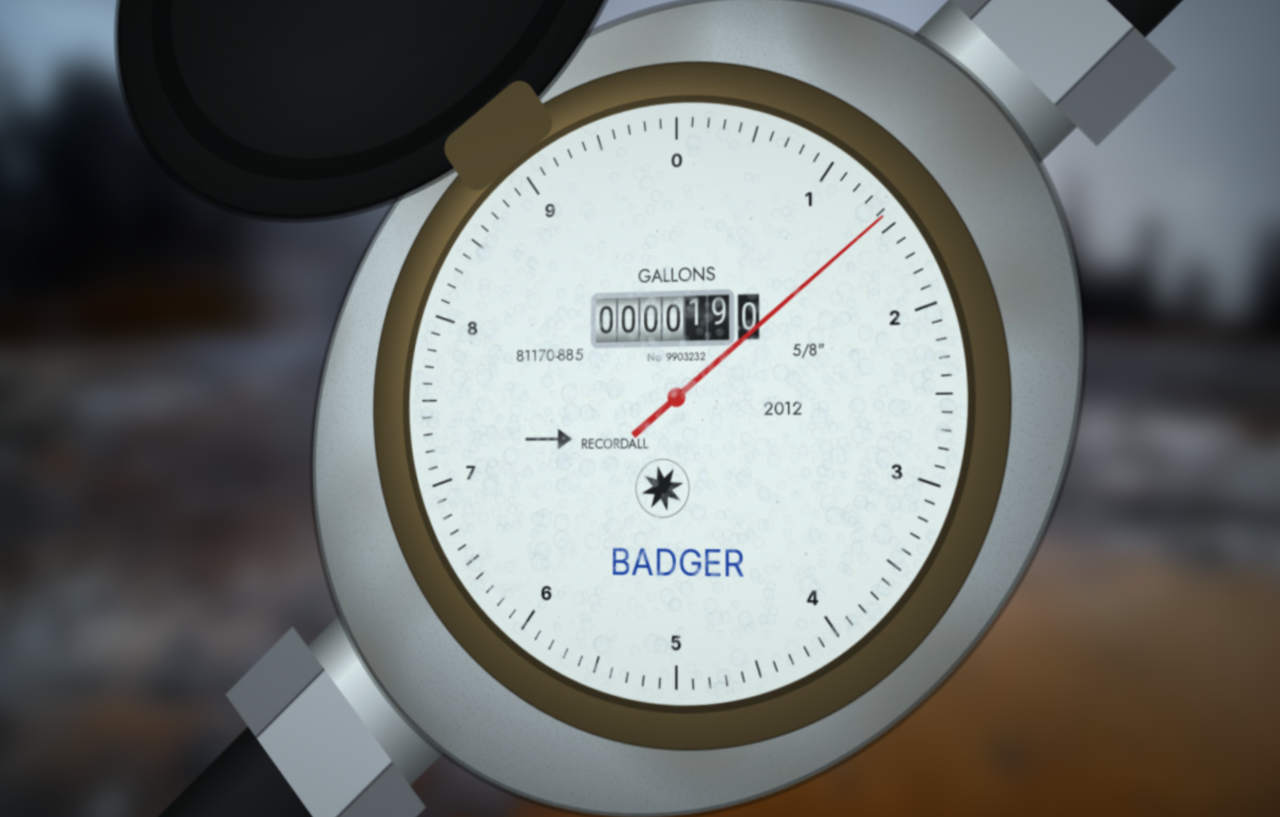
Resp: 191.4 gal
